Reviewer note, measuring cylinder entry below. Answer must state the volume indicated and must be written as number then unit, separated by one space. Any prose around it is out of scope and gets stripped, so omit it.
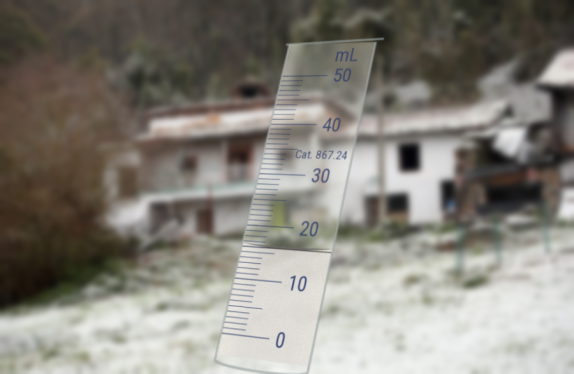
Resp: 16 mL
